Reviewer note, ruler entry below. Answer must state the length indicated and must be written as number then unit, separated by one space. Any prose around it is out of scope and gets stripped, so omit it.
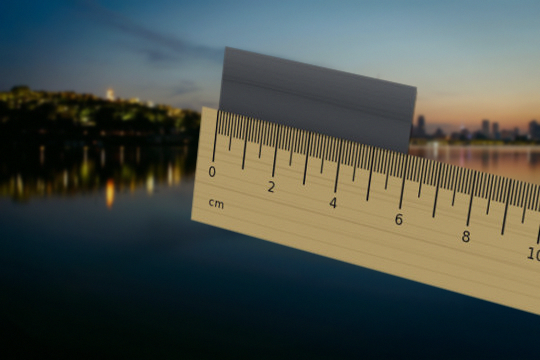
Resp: 6 cm
